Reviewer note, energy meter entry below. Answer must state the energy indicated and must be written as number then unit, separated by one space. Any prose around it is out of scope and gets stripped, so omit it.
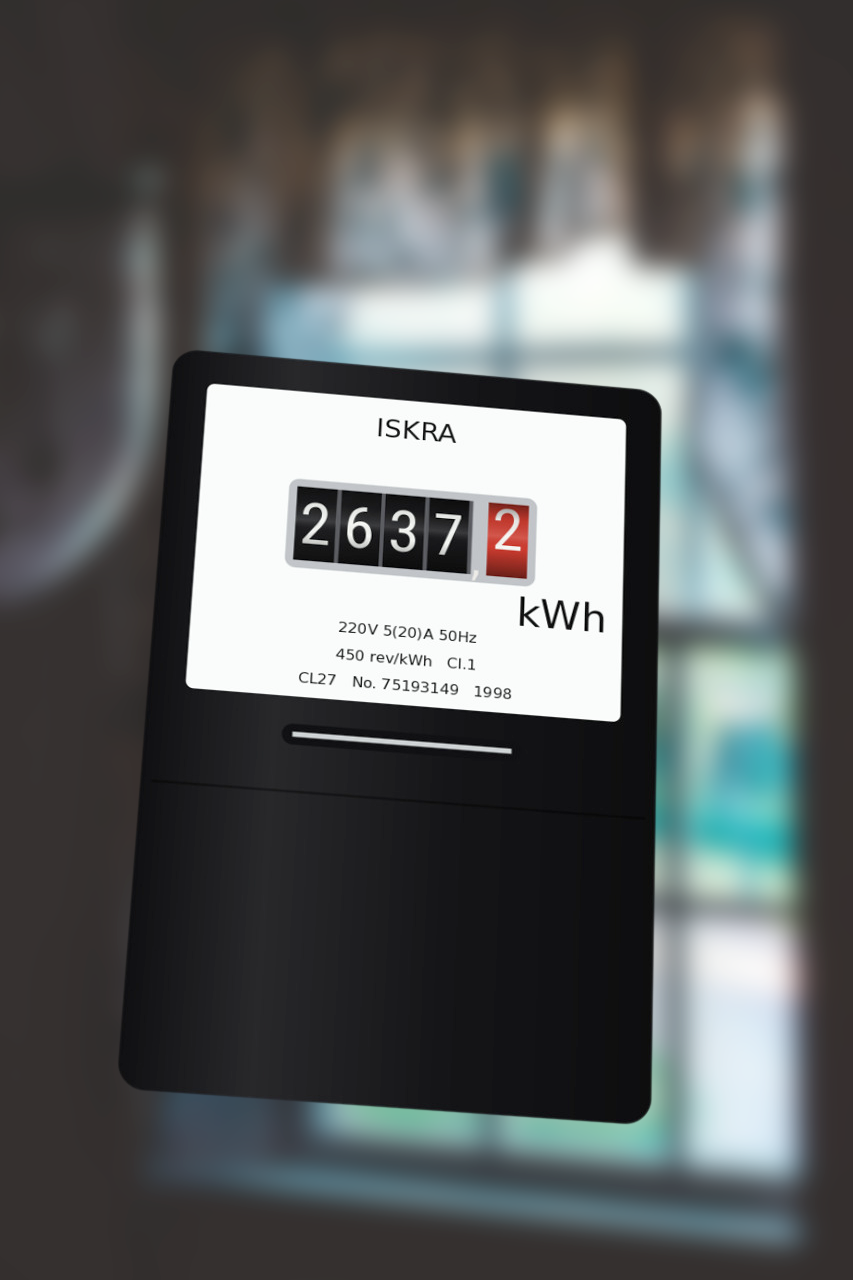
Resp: 2637.2 kWh
